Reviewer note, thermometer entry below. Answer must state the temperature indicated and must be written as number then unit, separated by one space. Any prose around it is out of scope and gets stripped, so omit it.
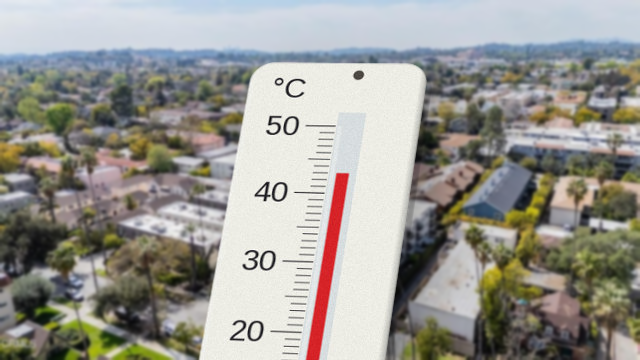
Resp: 43 °C
